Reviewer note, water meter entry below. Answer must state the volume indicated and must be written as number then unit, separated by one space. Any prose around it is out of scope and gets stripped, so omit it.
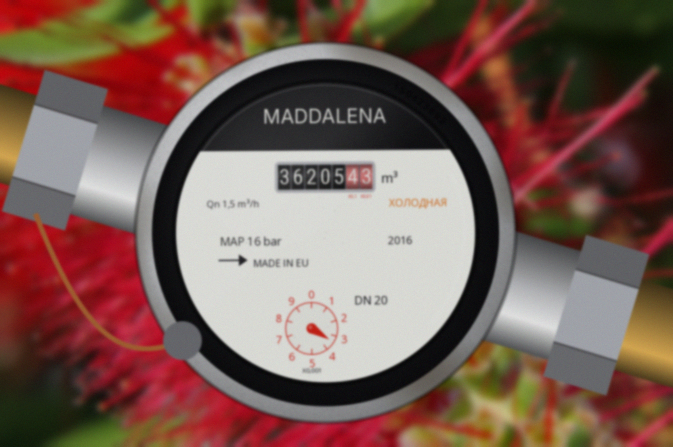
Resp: 36205.433 m³
